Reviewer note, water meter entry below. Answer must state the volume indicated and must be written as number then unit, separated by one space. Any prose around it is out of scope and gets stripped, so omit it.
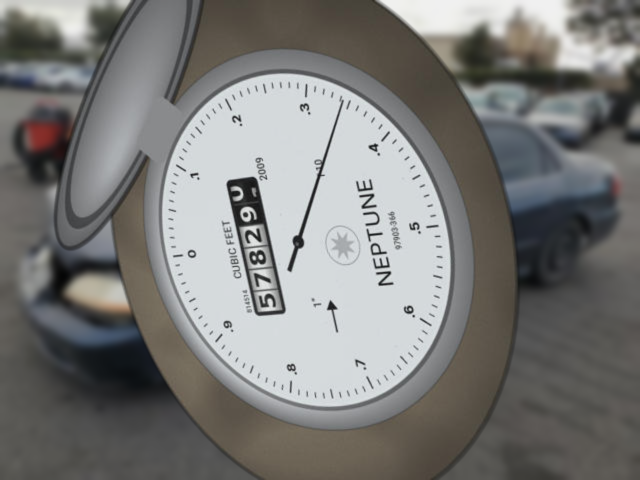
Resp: 578290.34 ft³
